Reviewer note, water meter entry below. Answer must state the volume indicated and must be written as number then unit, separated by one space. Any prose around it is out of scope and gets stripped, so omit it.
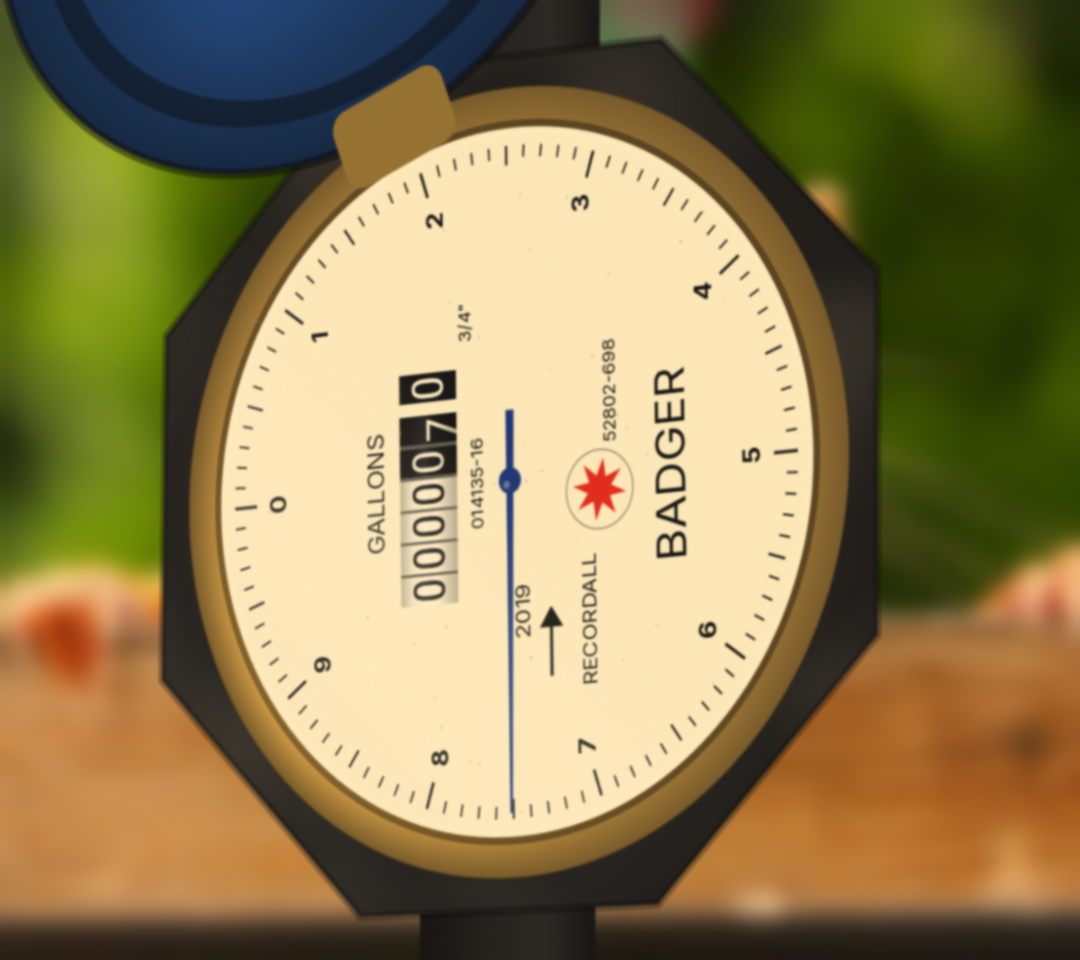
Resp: 67.5 gal
